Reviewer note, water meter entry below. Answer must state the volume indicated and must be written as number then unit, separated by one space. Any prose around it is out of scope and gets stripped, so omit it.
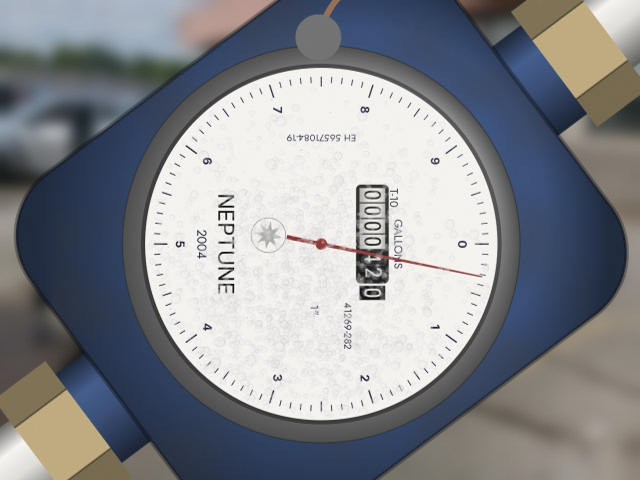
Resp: 420.3 gal
